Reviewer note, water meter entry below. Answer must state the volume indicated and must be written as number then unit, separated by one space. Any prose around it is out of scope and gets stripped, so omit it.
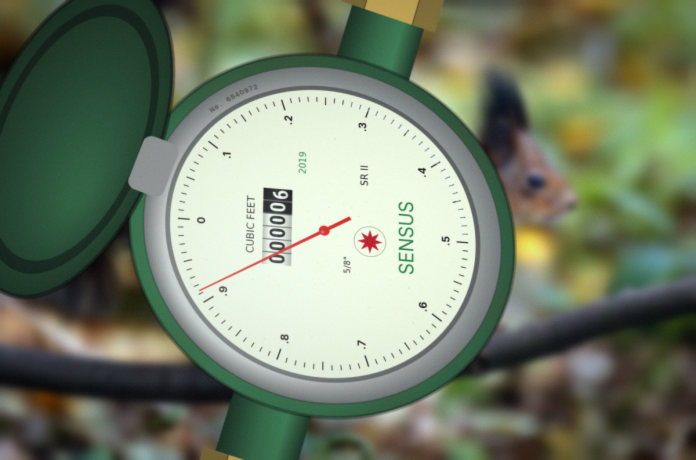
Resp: 5.91 ft³
